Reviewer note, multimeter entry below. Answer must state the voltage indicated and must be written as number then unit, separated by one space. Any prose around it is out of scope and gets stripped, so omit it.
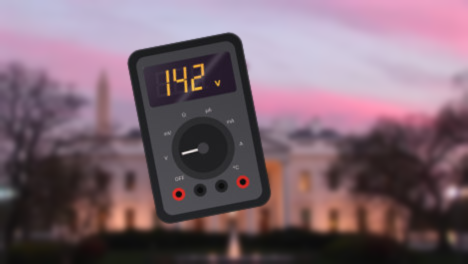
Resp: 142 V
